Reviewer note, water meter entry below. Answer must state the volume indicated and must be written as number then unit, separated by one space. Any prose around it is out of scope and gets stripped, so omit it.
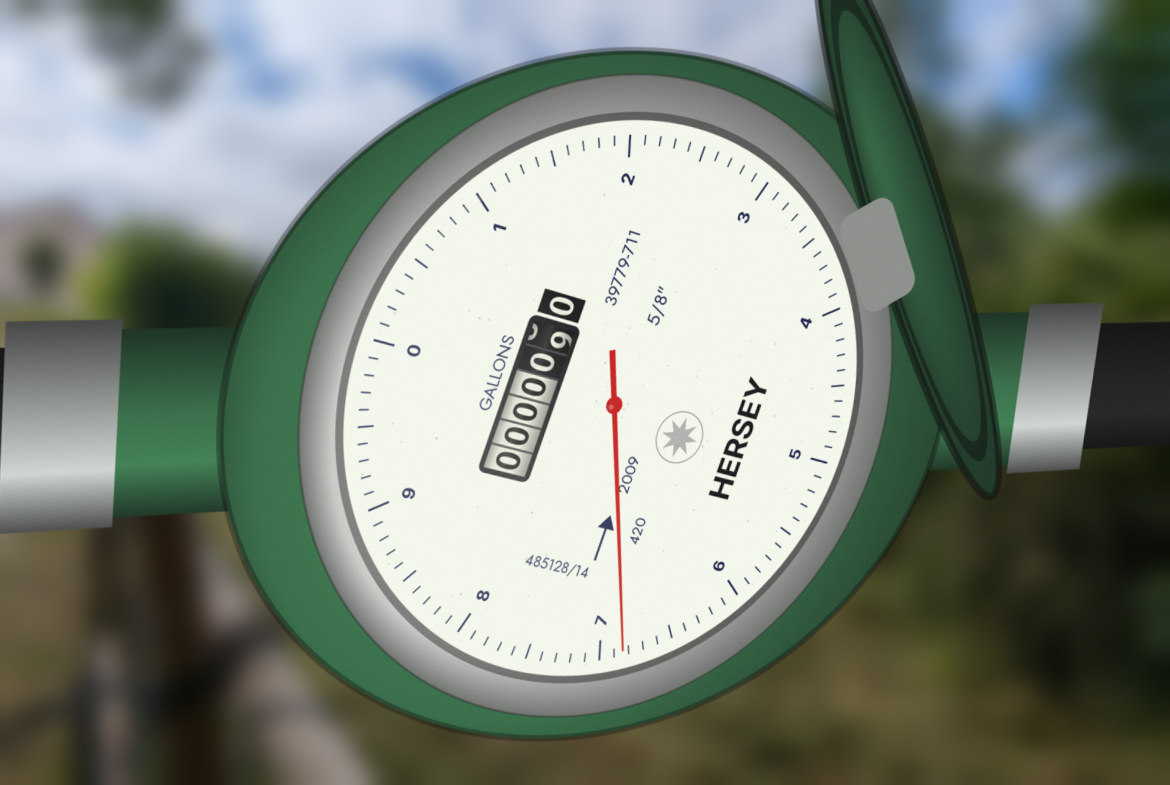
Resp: 86.8 gal
